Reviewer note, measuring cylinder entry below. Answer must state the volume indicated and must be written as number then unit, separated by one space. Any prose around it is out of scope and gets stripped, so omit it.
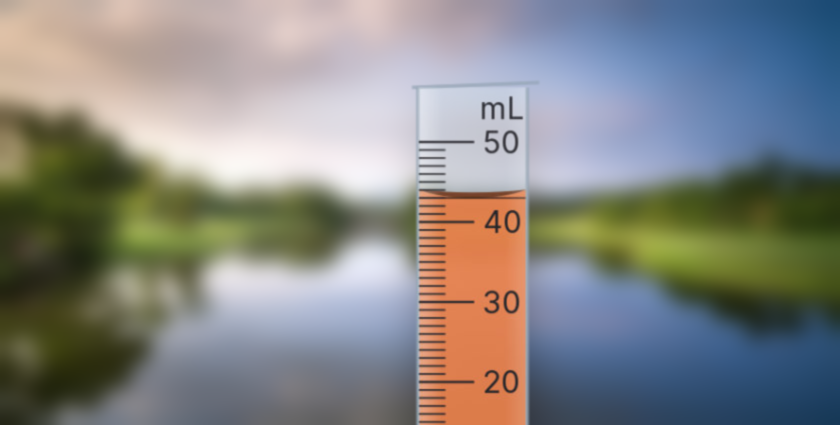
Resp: 43 mL
